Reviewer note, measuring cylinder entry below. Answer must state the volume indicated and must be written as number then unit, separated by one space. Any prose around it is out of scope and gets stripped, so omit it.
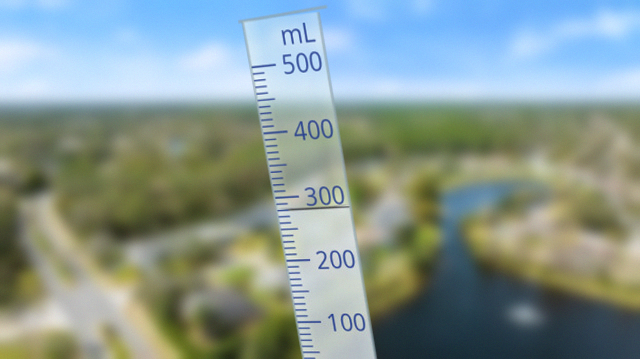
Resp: 280 mL
